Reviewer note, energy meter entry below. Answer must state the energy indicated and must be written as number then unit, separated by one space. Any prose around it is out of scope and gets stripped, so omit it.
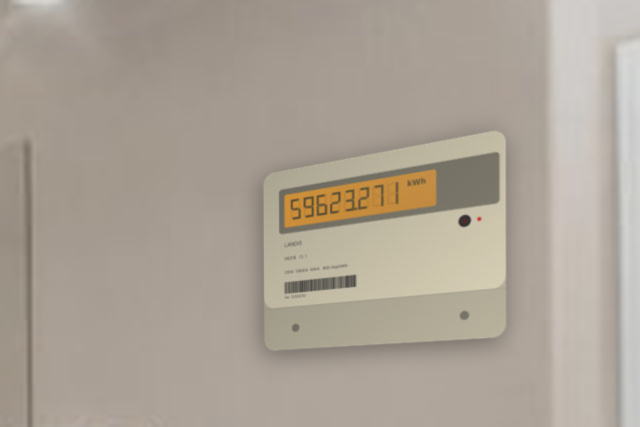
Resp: 59623.271 kWh
